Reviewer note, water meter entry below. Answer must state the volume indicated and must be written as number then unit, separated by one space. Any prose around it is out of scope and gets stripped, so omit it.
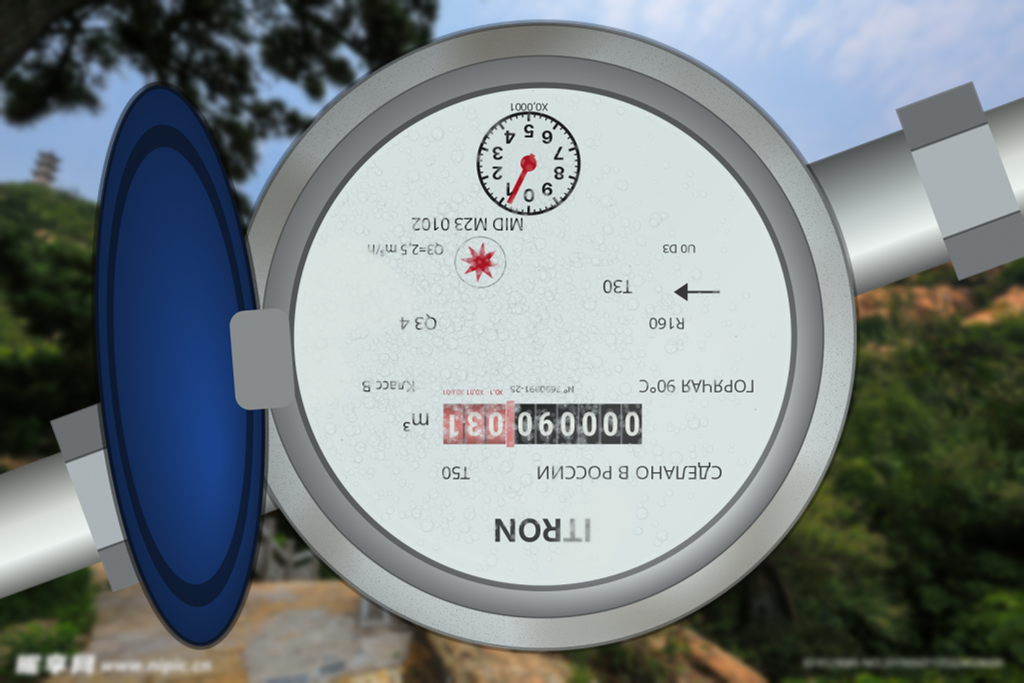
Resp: 90.0310 m³
